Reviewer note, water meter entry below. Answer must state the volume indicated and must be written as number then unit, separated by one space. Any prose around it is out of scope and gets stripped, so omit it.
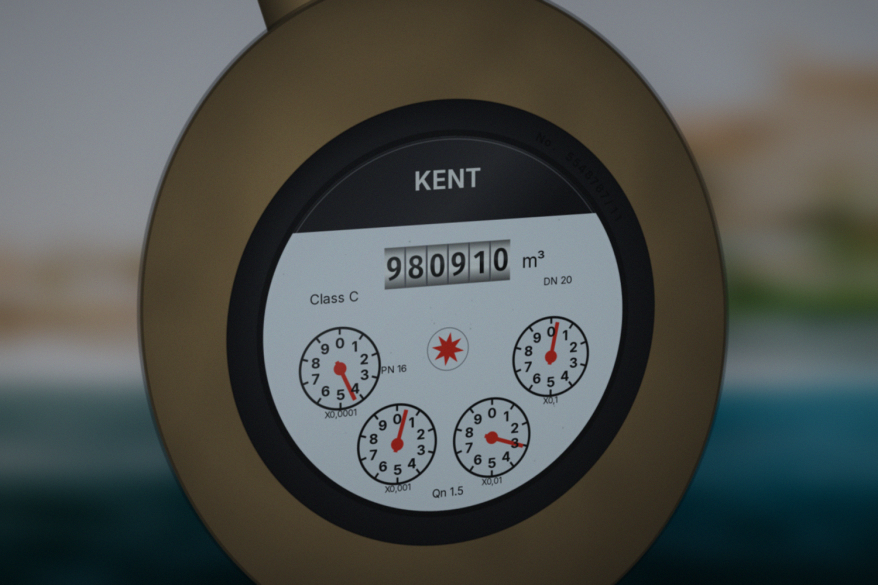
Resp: 980910.0304 m³
